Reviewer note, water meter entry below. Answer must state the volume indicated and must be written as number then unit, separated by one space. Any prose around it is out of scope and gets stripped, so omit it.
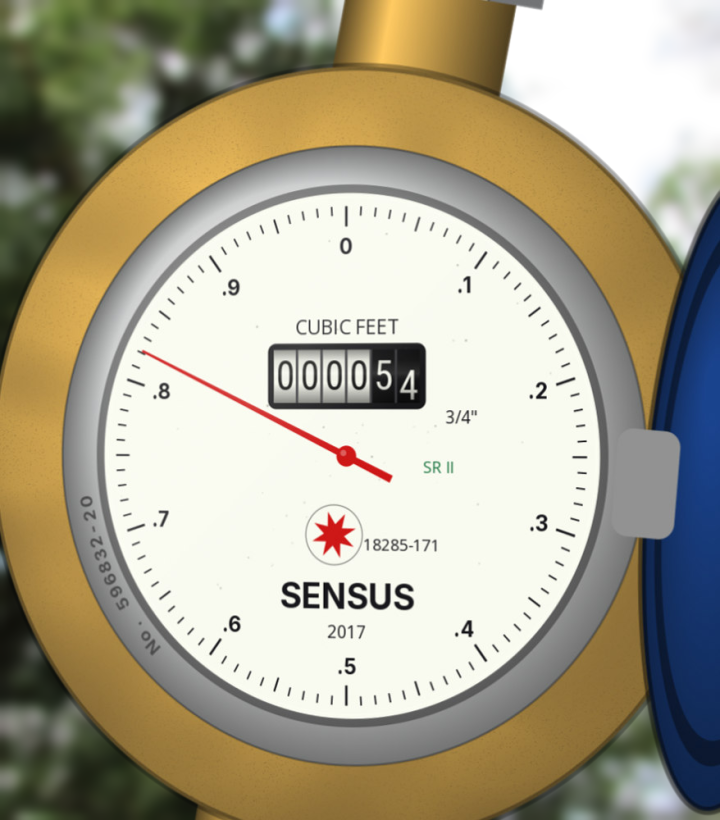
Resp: 53.82 ft³
